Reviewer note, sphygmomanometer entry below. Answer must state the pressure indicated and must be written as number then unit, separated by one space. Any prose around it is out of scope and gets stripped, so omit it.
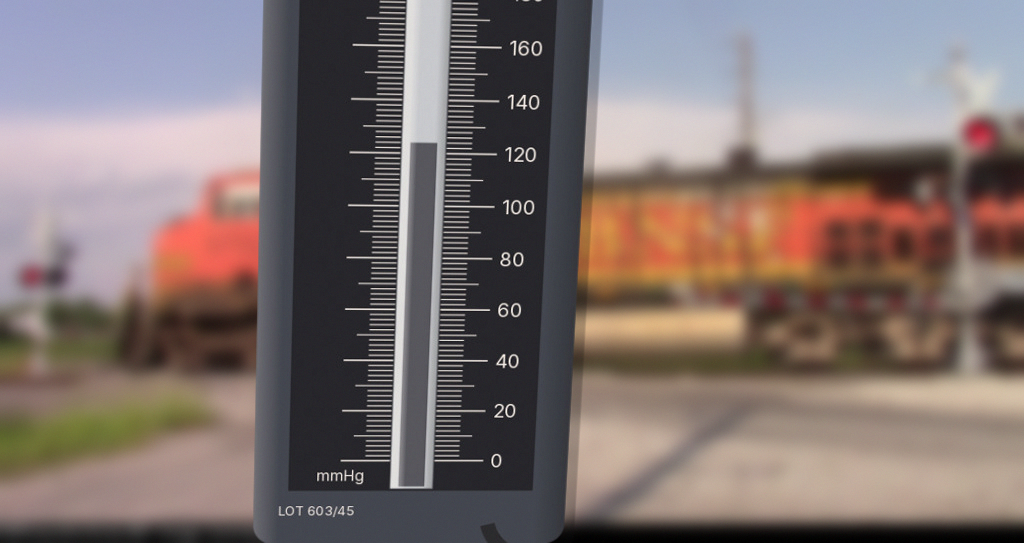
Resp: 124 mmHg
